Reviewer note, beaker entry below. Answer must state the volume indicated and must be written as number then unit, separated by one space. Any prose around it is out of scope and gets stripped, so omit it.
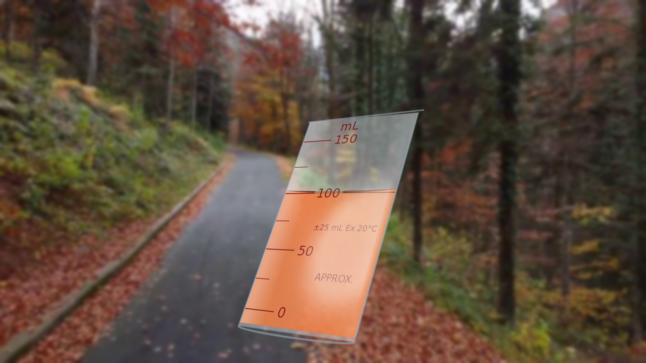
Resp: 100 mL
